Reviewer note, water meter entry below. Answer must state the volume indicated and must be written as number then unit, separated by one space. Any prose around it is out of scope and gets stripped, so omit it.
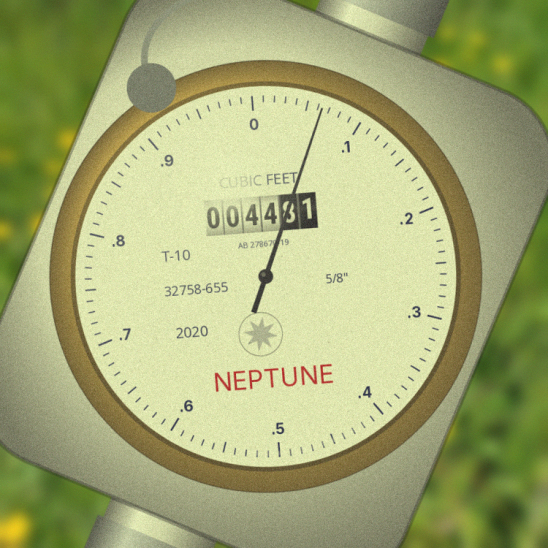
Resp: 4481.06 ft³
